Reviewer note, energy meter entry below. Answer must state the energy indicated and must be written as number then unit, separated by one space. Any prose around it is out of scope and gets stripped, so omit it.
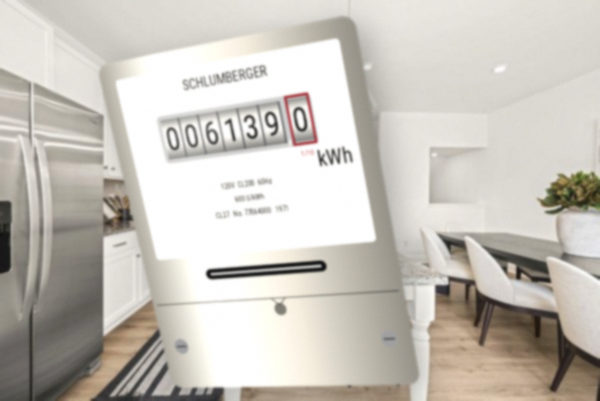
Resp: 6139.0 kWh
